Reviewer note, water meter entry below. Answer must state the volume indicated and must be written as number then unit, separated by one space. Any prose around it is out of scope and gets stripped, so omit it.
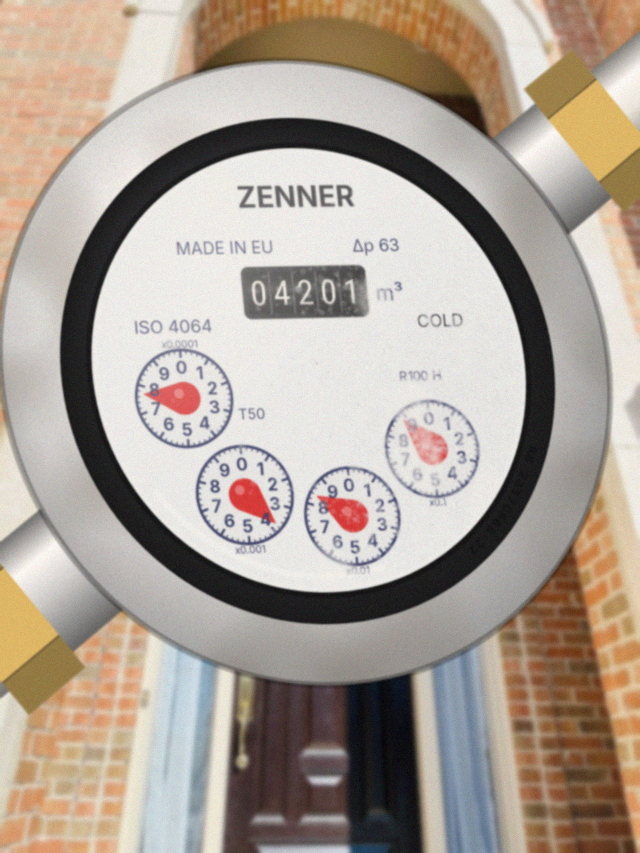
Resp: 4201.8837 m³
